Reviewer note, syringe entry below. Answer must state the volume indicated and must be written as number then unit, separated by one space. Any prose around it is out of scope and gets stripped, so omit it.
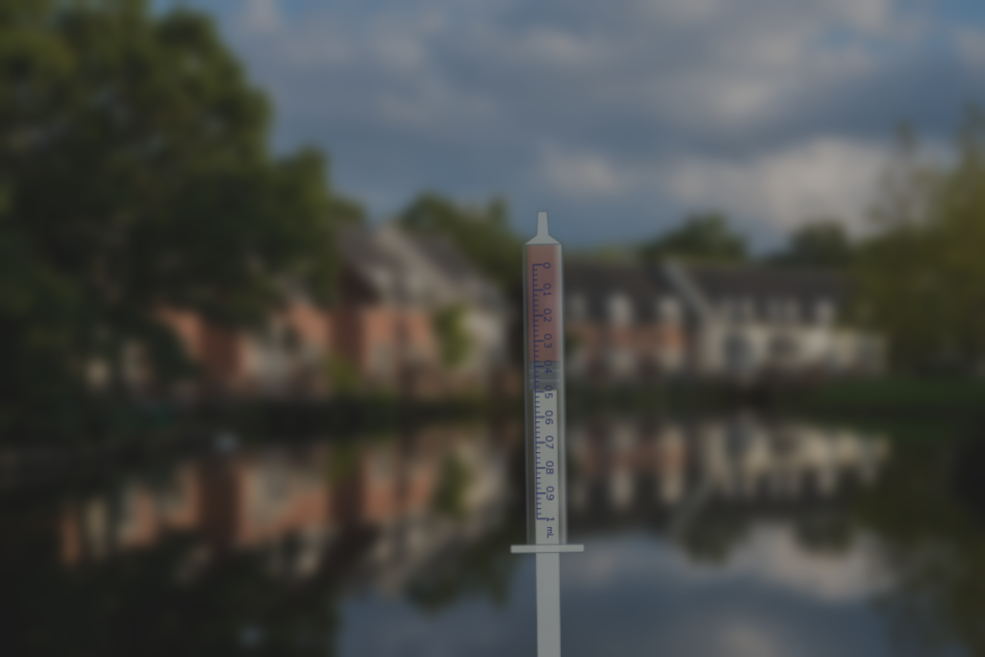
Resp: 0.38 mL
